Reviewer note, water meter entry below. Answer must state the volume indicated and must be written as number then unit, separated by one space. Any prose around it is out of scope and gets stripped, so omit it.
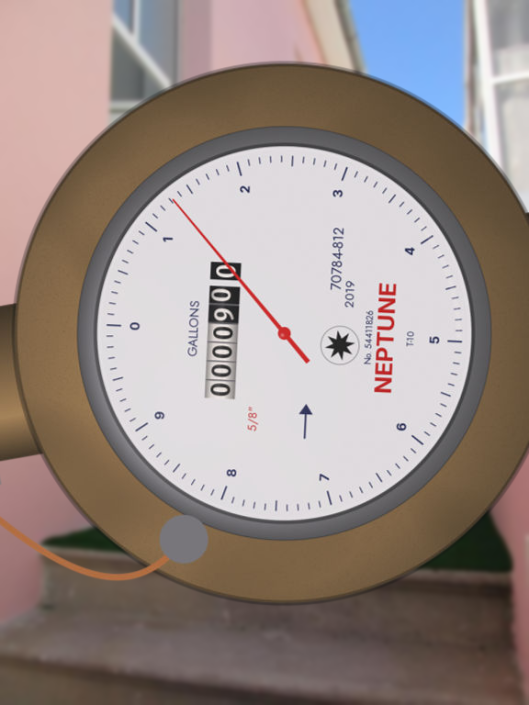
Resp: 901.3 gal
